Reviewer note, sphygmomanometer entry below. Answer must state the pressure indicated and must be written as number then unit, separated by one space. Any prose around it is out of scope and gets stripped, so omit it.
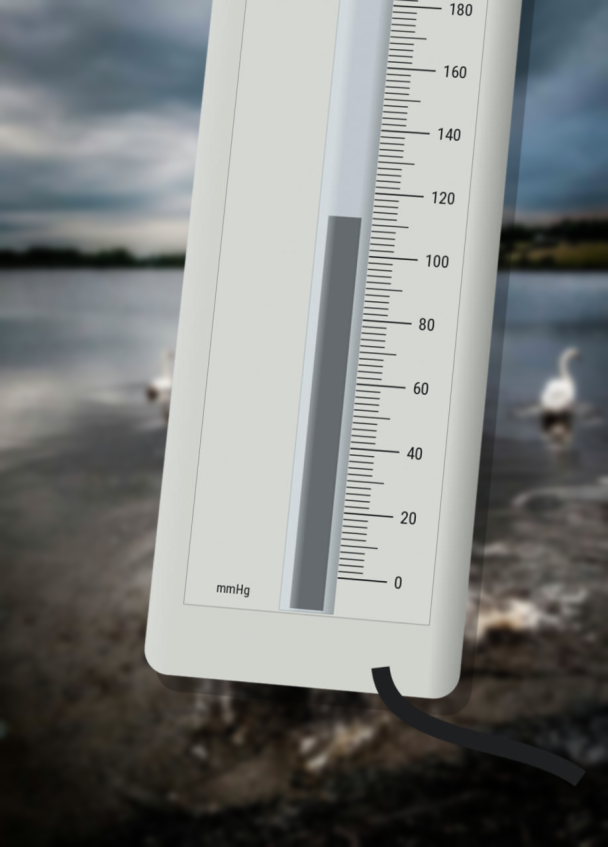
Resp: 112 mmHg
